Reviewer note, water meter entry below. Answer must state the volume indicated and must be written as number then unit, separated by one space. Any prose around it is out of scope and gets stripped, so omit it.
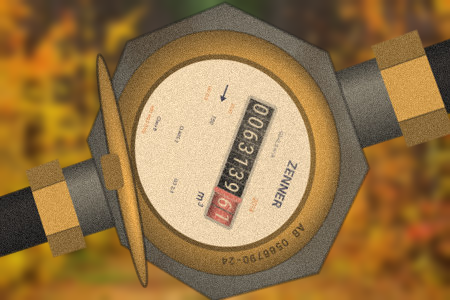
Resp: 63139.61 m³
